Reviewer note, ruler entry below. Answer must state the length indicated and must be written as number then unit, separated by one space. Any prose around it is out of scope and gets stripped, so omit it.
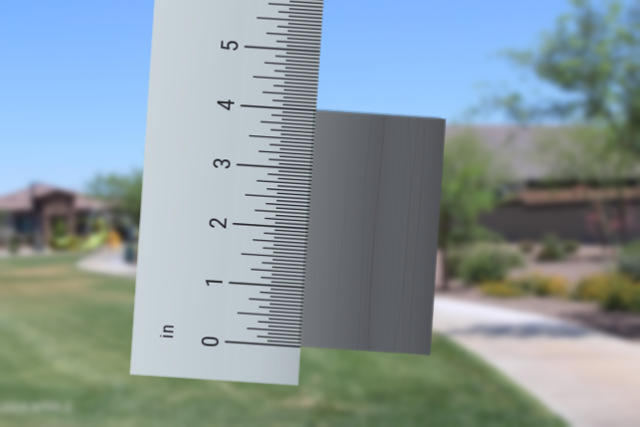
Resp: 4 in
